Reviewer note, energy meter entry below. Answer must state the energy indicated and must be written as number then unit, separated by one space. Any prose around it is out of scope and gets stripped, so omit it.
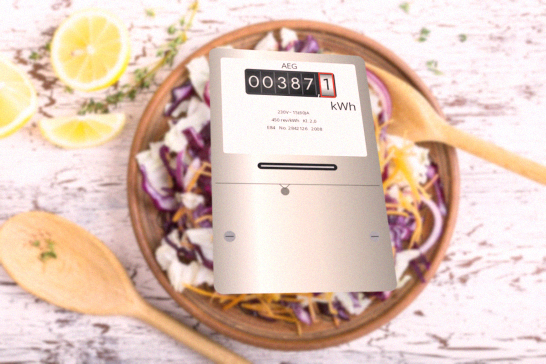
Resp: 387.1 kWh
